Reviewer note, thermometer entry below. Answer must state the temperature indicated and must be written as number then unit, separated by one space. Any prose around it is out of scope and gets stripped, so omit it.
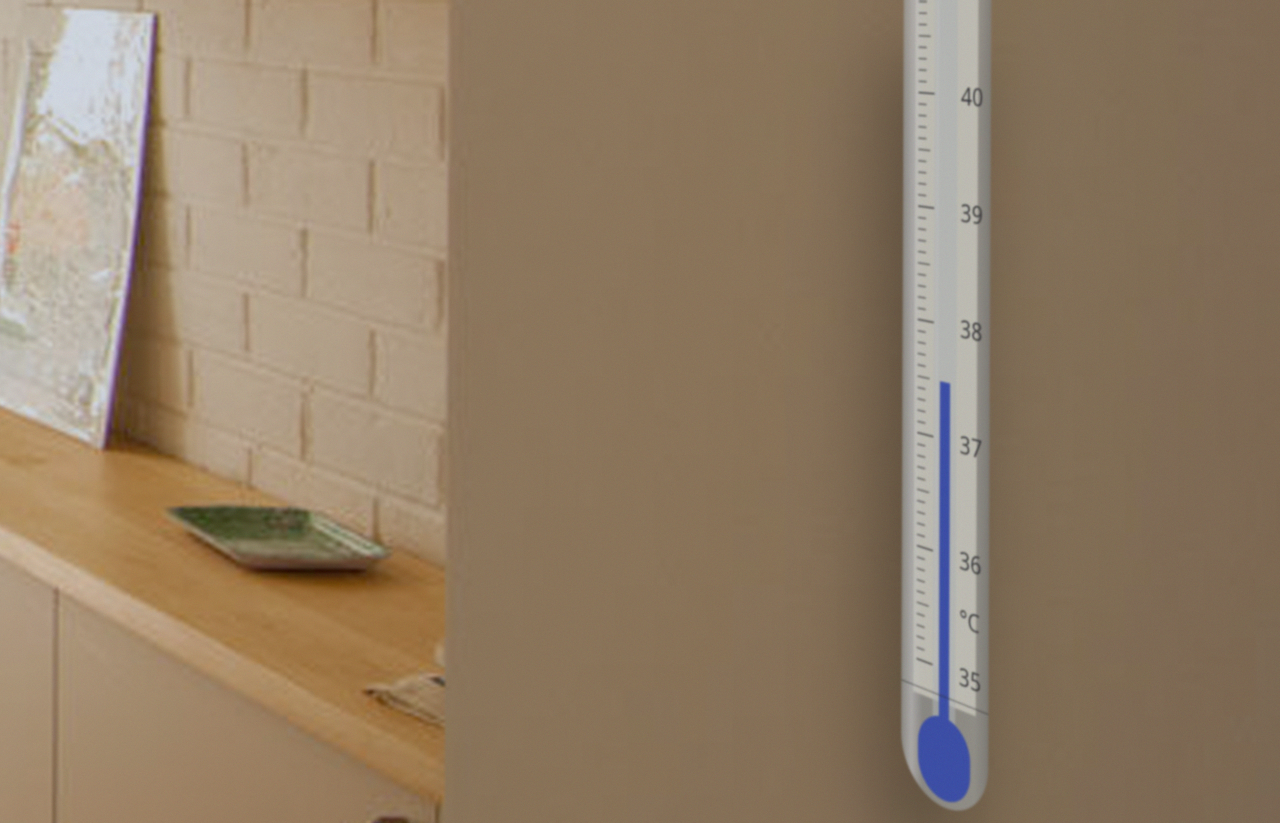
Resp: 37.5 °C
